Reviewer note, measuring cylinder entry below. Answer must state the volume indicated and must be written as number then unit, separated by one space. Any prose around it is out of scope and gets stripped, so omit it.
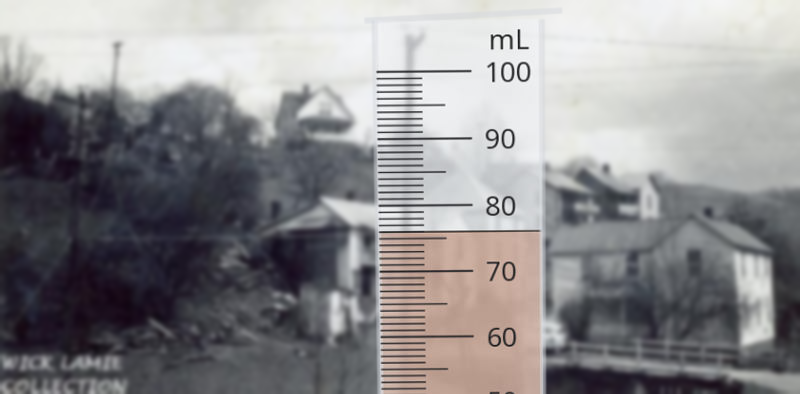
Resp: 76 mL
